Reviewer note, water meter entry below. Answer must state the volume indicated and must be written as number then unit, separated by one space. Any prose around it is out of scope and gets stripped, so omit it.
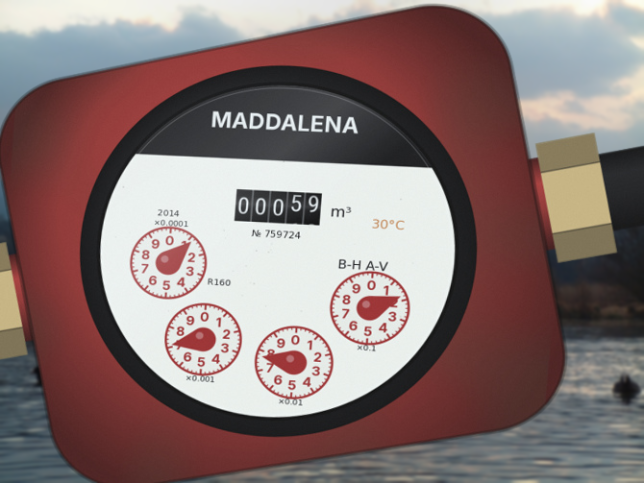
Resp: 59.1771 m³
